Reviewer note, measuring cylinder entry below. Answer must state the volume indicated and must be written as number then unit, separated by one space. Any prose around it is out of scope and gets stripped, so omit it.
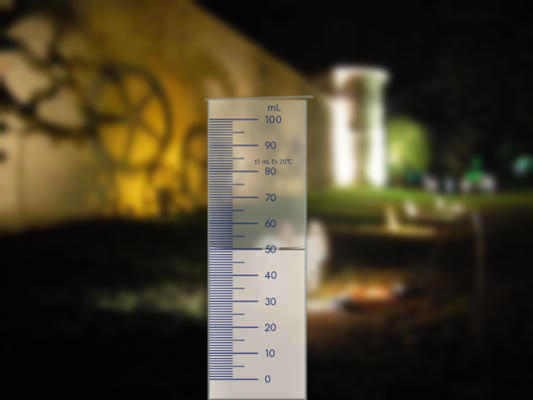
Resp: 50 mL
